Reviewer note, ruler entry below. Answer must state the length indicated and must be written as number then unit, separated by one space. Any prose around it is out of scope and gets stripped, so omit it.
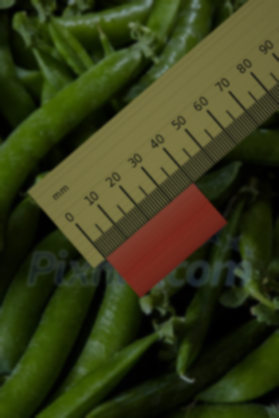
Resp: 40 mm
